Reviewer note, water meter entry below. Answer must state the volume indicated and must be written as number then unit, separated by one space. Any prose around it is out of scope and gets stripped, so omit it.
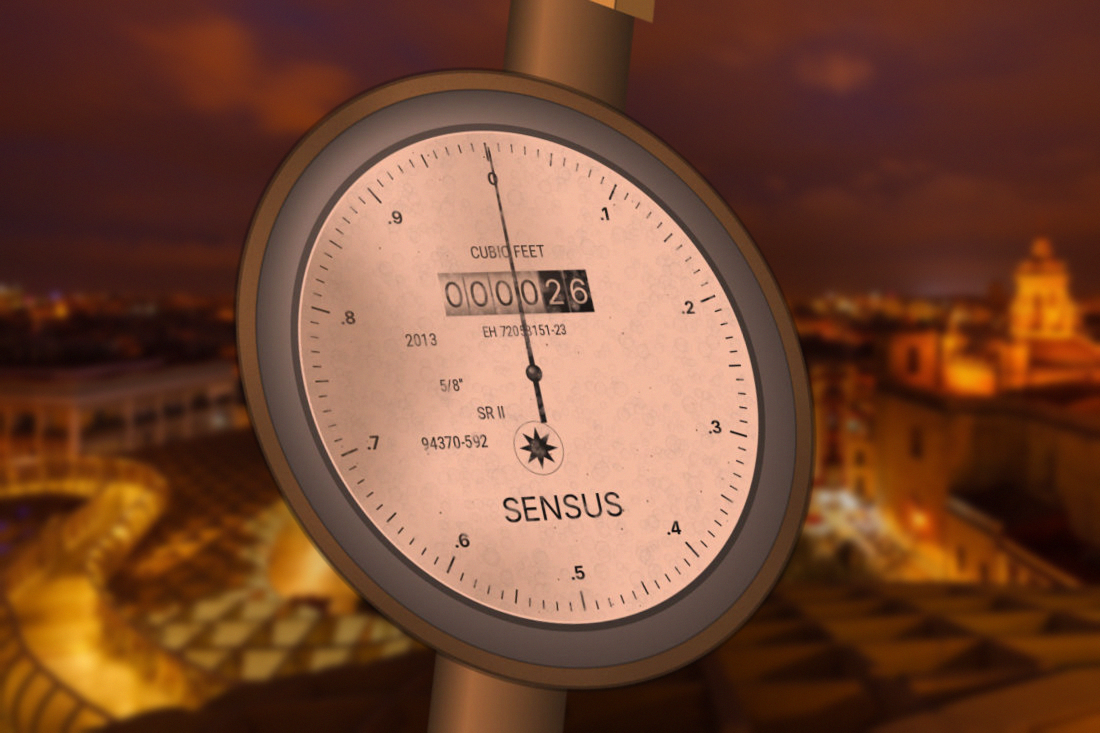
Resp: 26.00 ft³
